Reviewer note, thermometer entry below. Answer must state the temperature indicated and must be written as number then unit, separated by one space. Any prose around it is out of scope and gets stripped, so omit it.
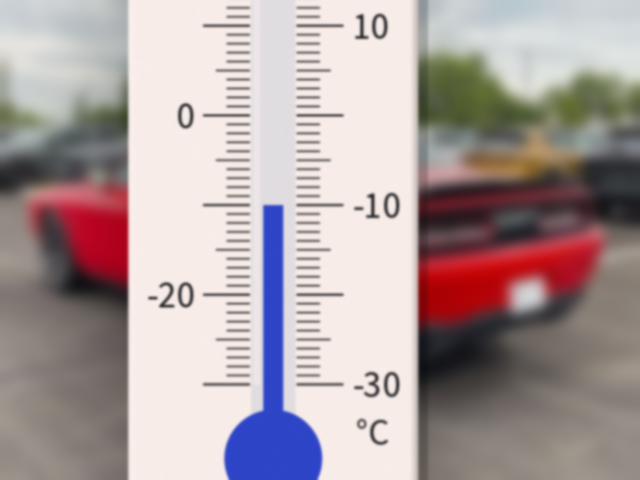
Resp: -10 °C
